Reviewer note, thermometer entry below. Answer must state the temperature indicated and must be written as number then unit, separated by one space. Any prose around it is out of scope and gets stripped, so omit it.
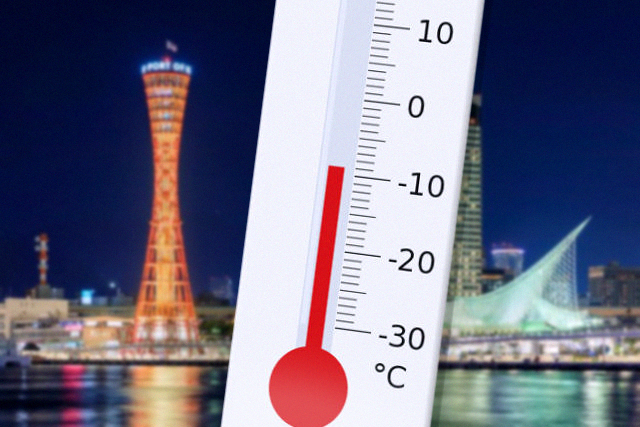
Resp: -9 °C
